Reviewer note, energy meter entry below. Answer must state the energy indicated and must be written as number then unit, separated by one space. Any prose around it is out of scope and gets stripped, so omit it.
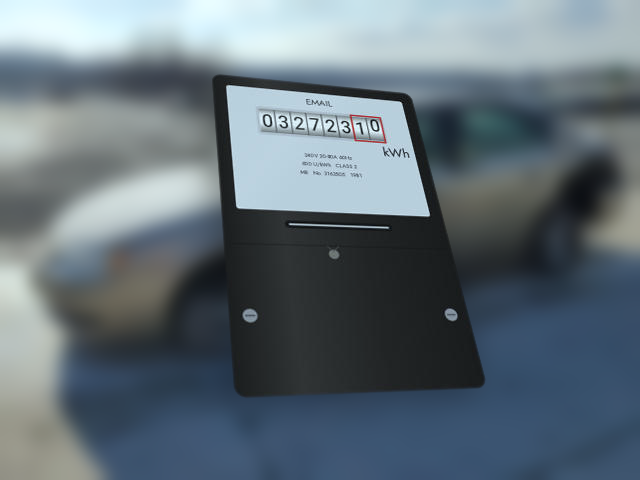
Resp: 32723.10 kWh
